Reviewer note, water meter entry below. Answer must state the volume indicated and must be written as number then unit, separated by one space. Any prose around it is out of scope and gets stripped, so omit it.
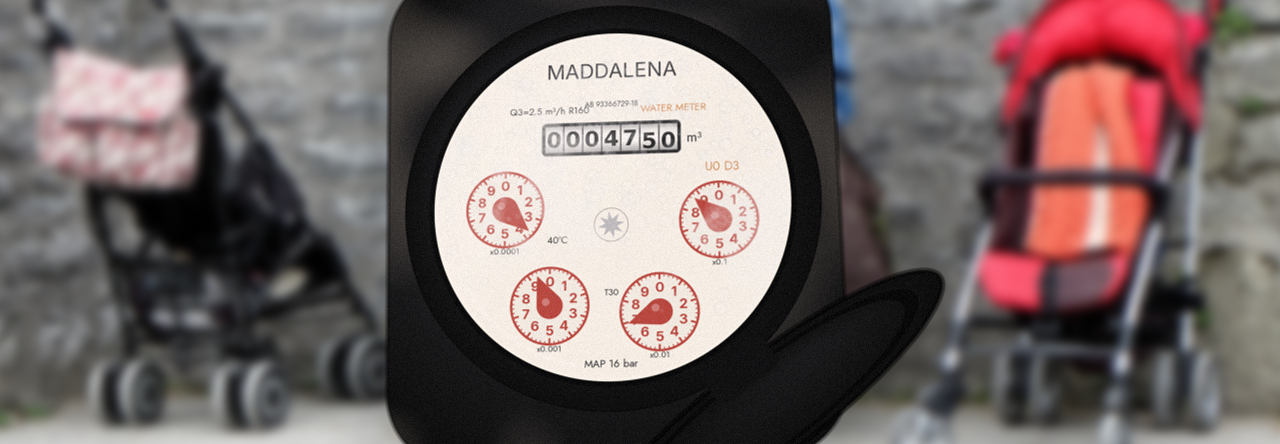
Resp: 4749.8693 m³
